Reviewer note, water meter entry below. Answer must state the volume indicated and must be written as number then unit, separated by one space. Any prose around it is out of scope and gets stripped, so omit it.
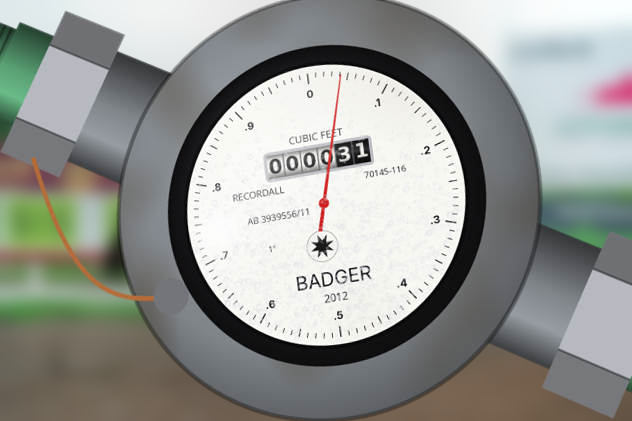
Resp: 31.04 ft³
